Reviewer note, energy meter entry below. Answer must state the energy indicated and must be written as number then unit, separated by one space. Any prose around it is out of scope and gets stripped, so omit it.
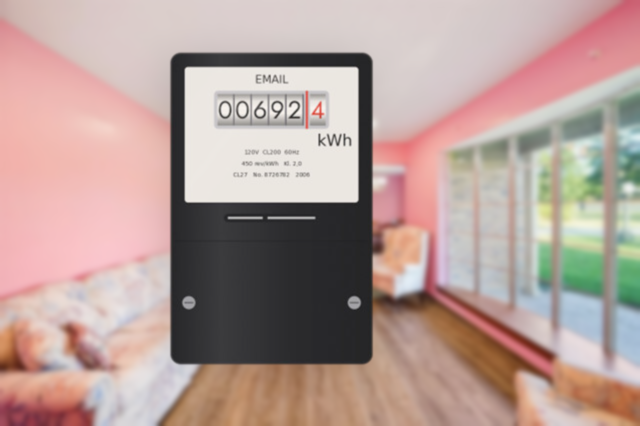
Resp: 692.4 kWh
